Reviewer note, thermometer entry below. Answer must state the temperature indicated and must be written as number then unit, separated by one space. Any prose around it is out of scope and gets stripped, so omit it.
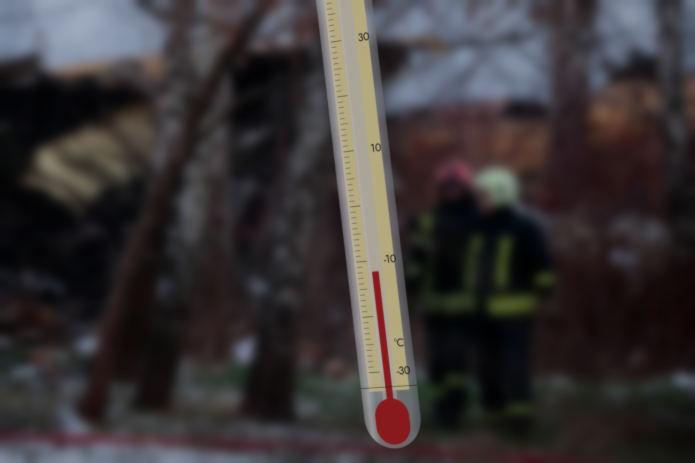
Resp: -12 °C
